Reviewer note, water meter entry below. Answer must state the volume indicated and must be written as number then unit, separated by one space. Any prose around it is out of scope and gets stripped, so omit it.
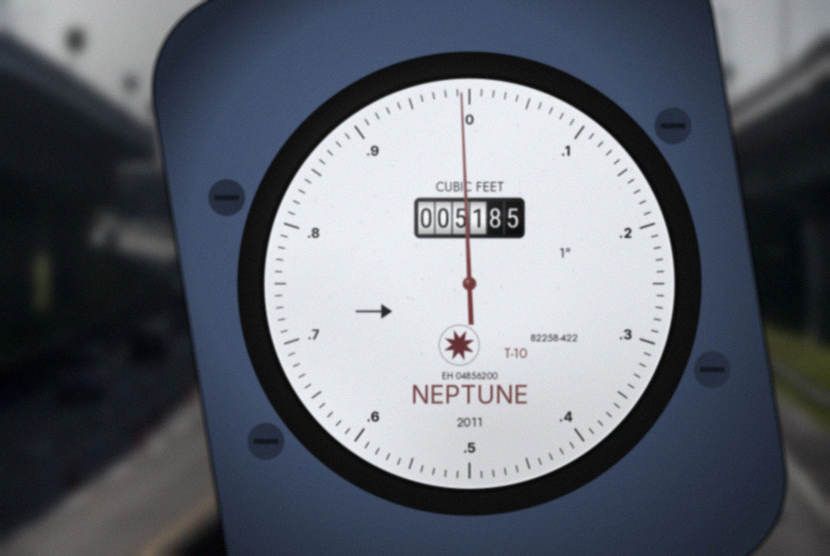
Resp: 5184.99 ft³
